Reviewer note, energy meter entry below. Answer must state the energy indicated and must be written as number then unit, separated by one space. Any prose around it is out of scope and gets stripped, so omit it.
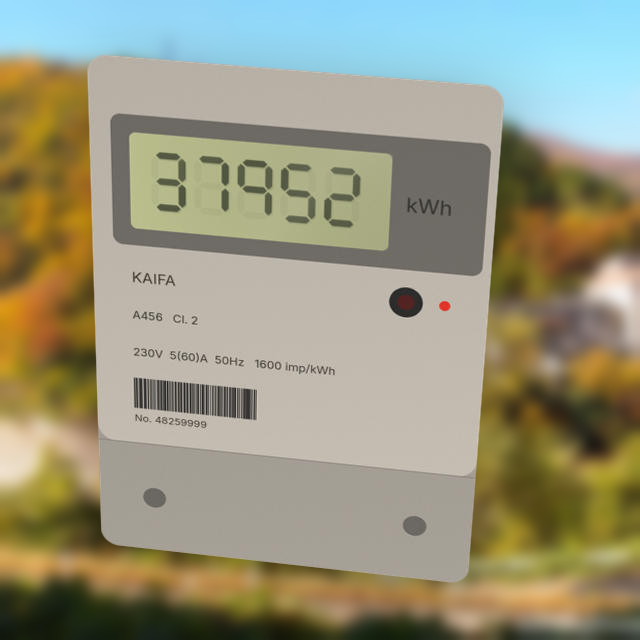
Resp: 37952 kWh
